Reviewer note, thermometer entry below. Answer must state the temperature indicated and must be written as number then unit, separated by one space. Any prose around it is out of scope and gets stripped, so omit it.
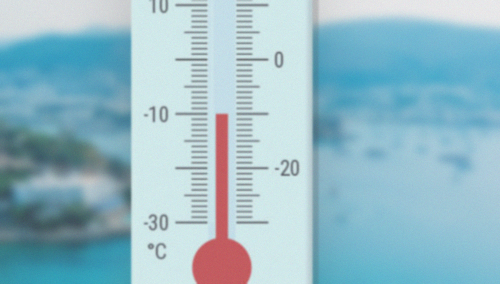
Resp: -10 °C
